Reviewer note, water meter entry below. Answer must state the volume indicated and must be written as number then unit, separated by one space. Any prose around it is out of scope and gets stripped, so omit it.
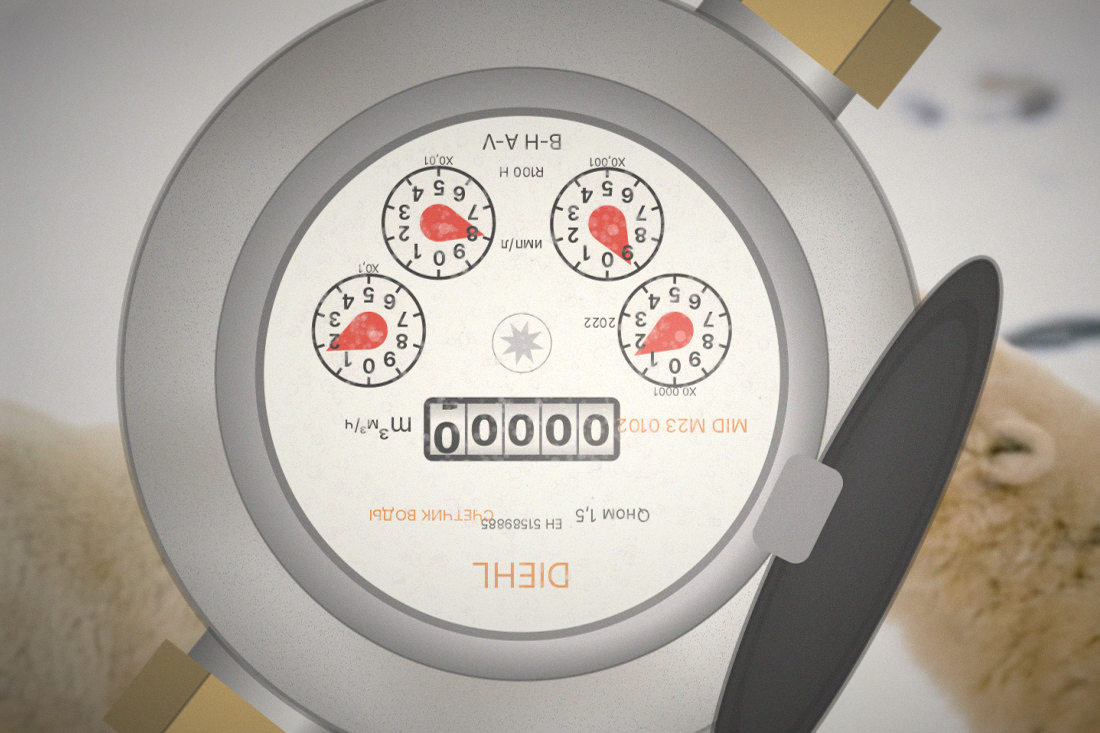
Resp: 0.1791 m³
